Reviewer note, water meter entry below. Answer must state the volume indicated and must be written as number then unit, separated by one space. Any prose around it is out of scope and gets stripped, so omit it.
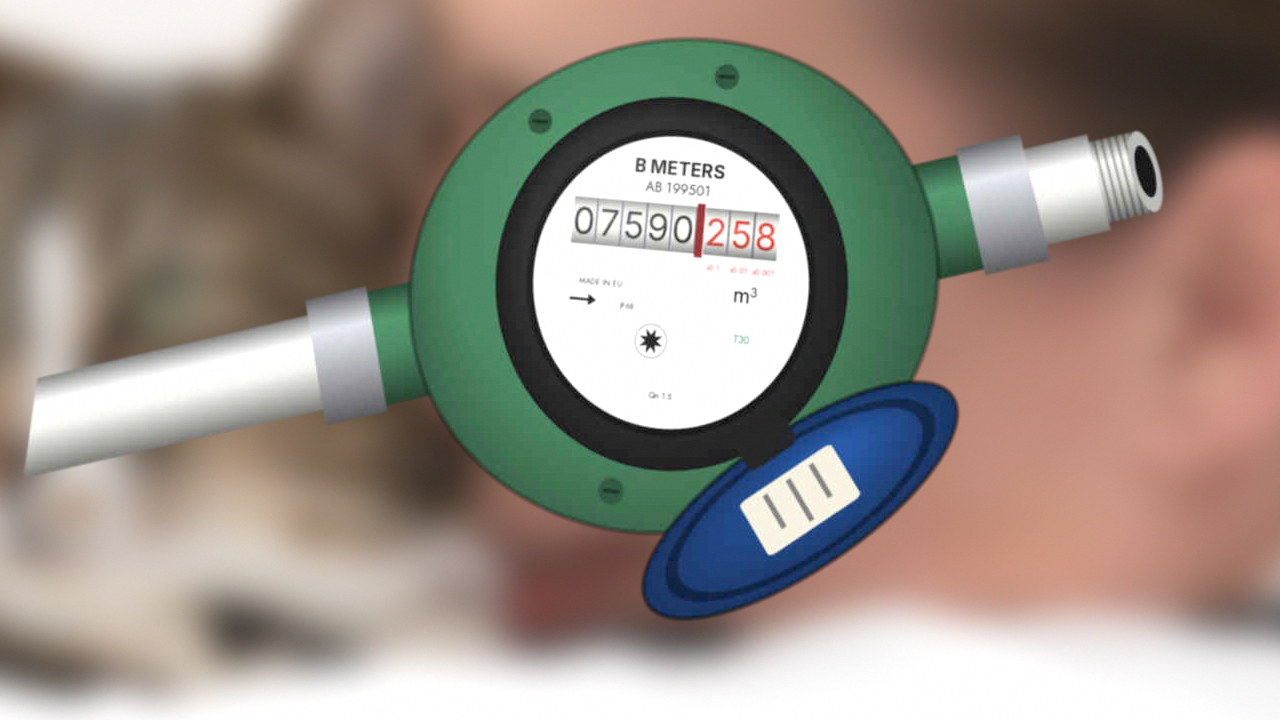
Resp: 7590.258 m³
